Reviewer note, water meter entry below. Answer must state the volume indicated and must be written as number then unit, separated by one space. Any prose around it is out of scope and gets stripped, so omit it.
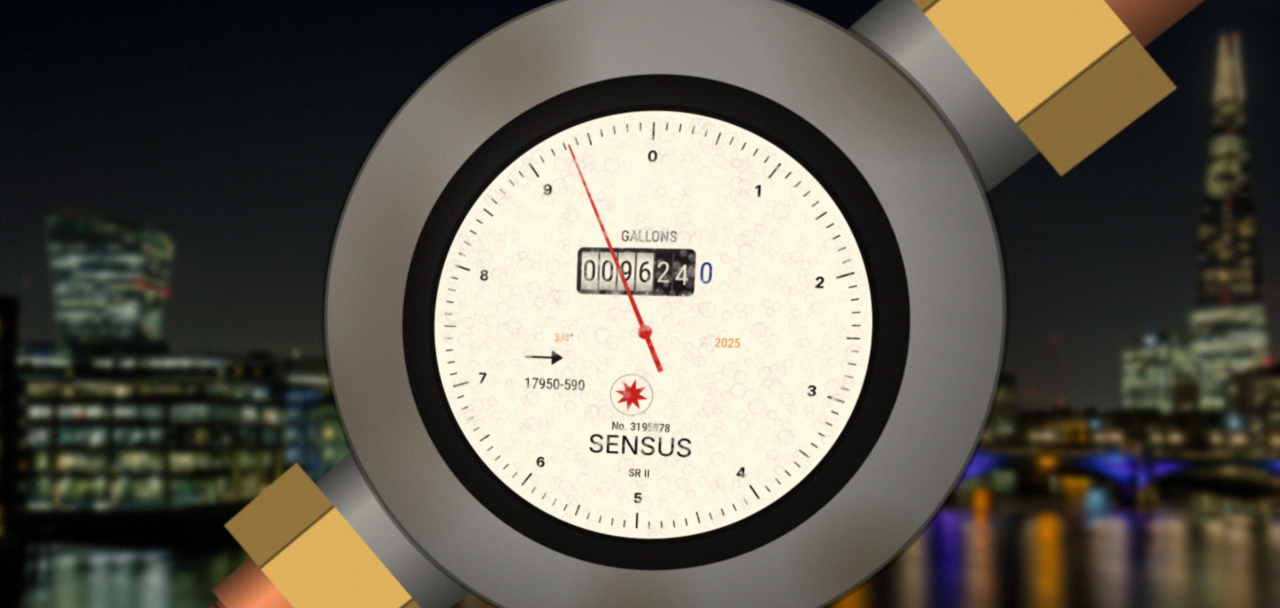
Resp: 96239.3 gal
